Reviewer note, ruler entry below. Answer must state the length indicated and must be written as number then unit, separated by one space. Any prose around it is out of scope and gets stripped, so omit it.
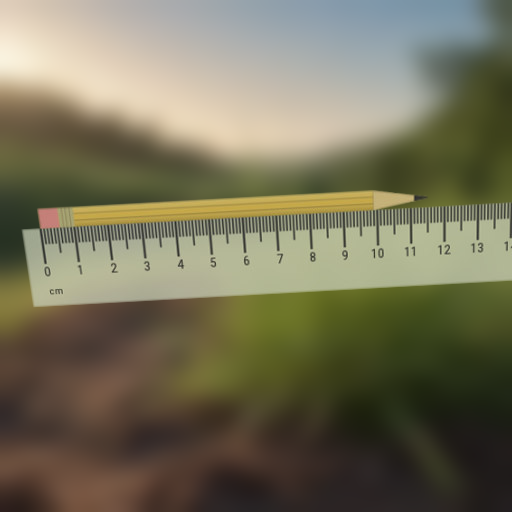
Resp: 11.5 cm
